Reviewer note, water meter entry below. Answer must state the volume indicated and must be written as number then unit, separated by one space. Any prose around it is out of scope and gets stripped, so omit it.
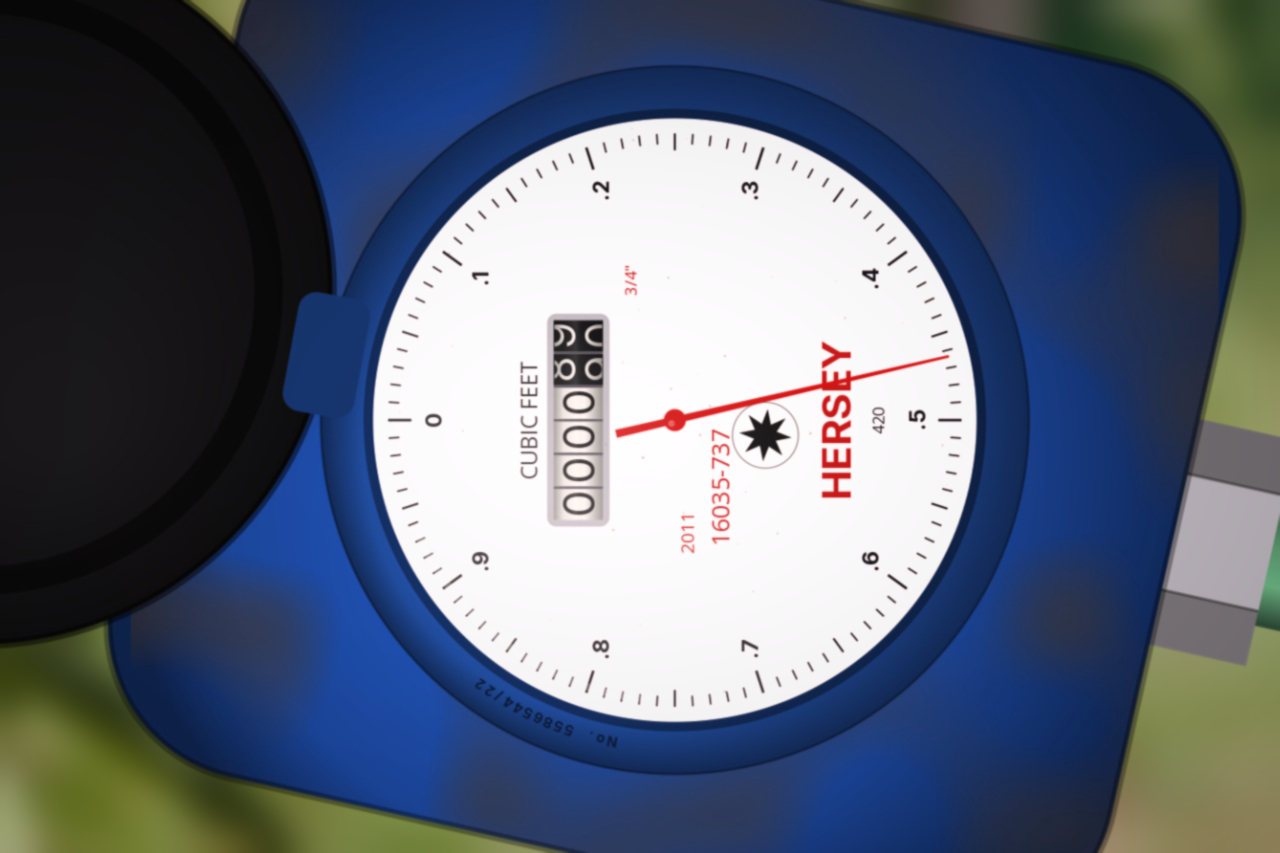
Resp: 89.46 ft³
